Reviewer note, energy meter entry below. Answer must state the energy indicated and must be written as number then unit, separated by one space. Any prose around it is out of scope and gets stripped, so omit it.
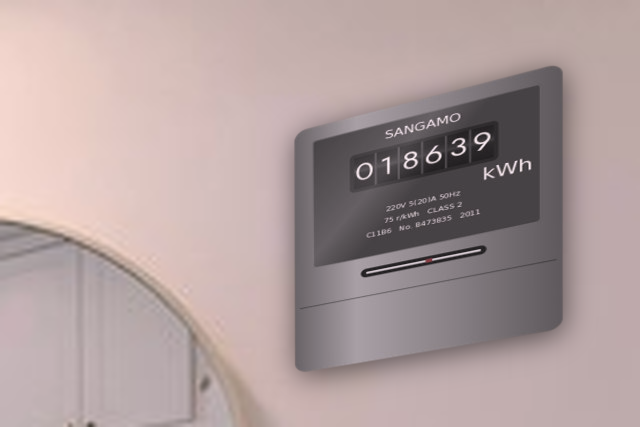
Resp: 18639 kWh
